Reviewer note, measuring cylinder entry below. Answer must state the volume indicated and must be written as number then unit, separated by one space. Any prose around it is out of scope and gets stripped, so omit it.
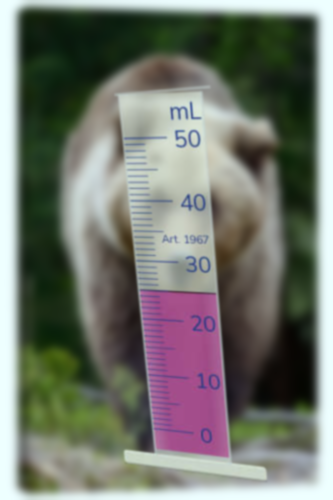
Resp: 25 mL
